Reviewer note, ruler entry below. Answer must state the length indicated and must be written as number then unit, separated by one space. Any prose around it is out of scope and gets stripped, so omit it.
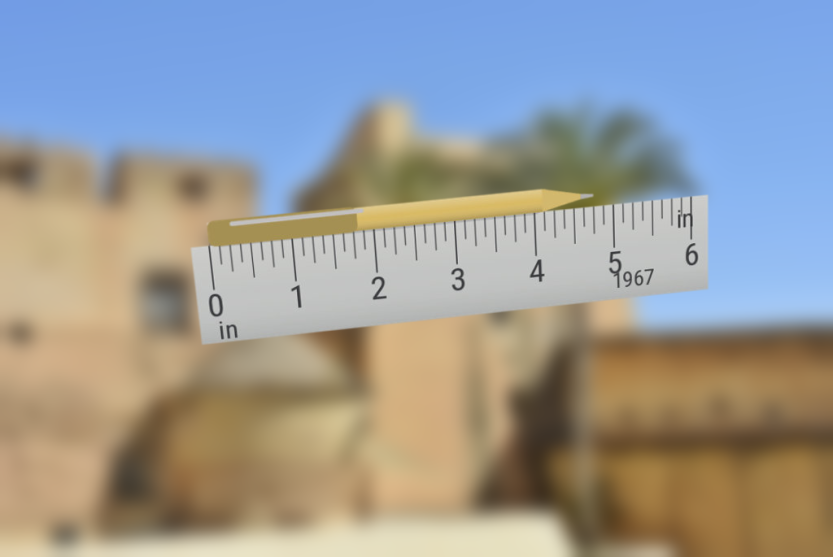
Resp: 4.75 in
